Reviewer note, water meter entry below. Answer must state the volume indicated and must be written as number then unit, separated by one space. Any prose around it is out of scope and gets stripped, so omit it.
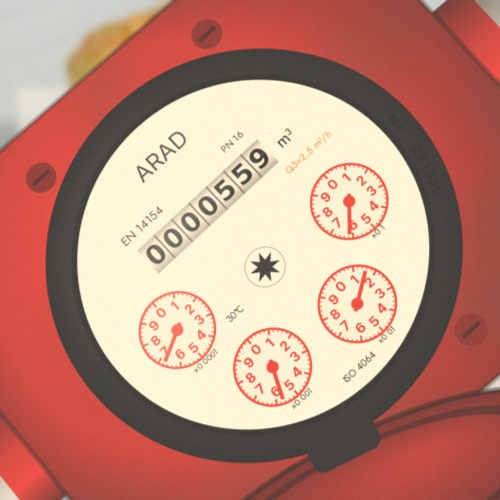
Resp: 559.6156 m³
